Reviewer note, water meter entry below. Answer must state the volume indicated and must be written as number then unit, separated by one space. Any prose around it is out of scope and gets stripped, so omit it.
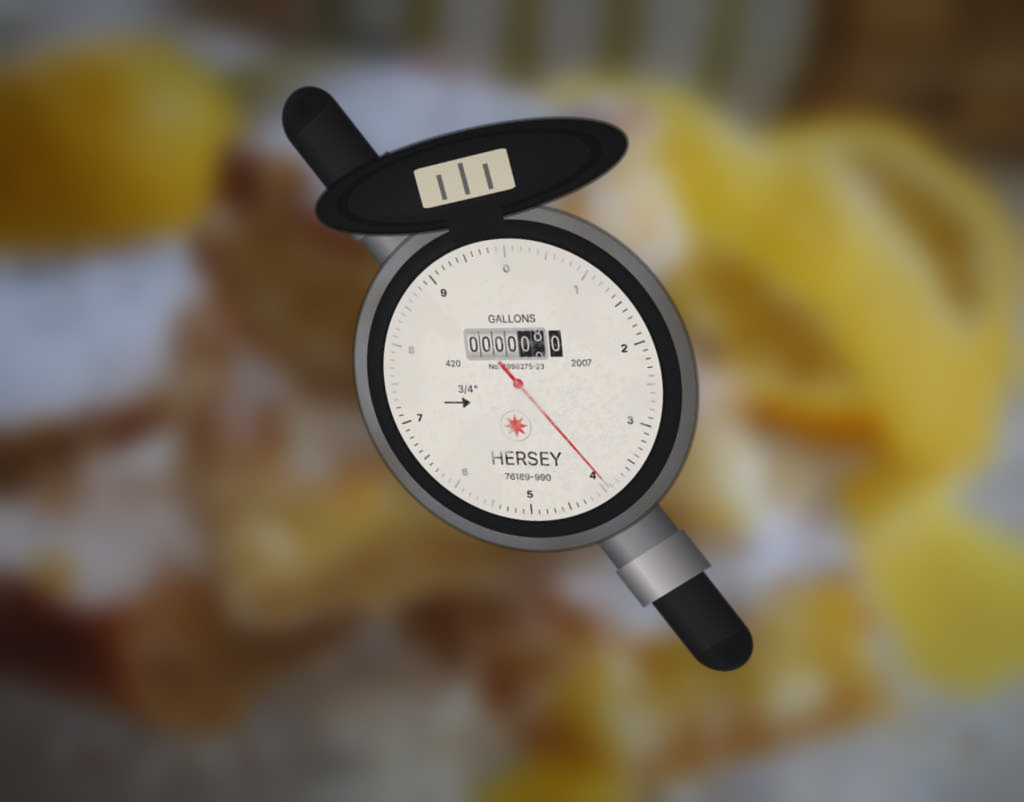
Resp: 83.9 gal
